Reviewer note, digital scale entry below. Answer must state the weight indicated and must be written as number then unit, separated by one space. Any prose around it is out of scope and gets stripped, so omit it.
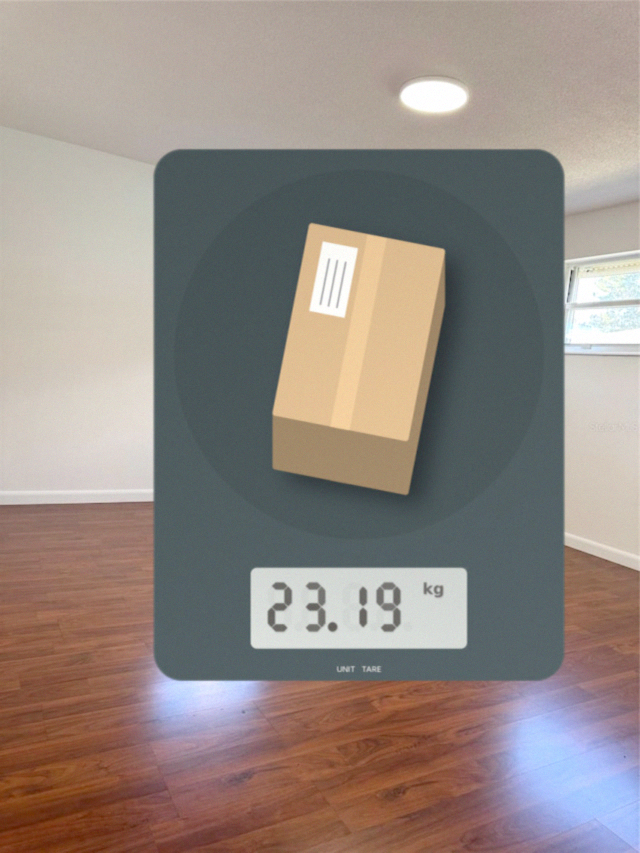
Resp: 23.19 kg
